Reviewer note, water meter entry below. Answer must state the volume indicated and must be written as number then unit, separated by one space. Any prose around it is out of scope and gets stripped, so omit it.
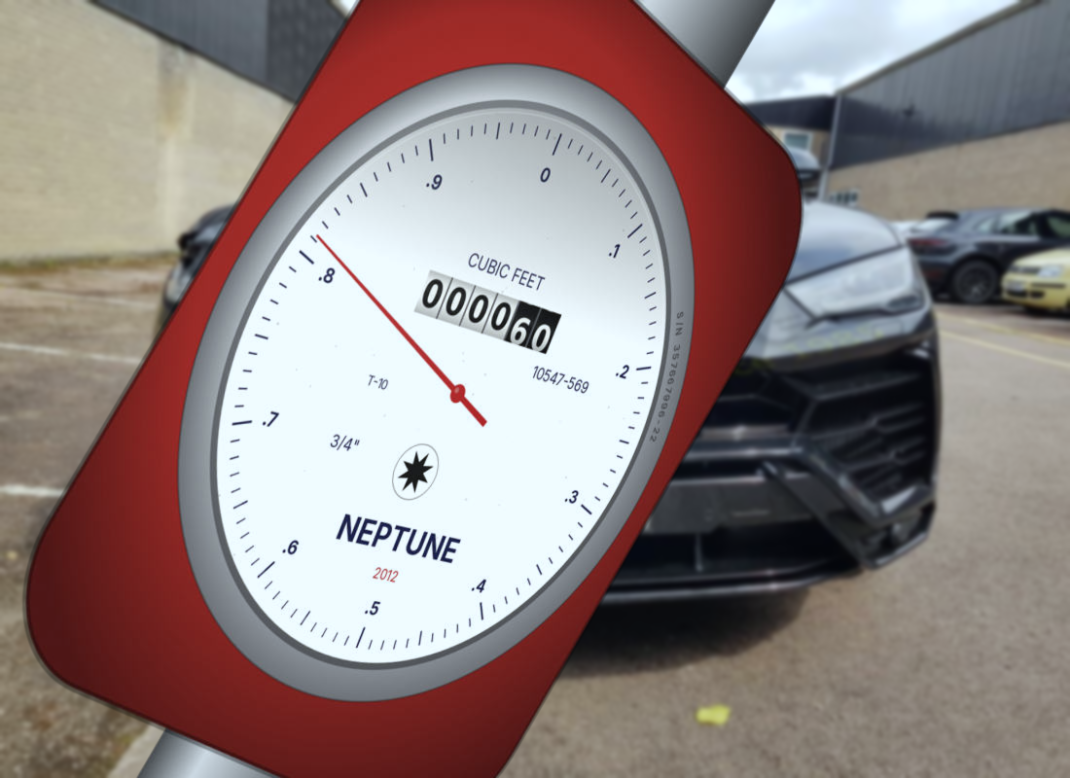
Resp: 59.81 ft³
